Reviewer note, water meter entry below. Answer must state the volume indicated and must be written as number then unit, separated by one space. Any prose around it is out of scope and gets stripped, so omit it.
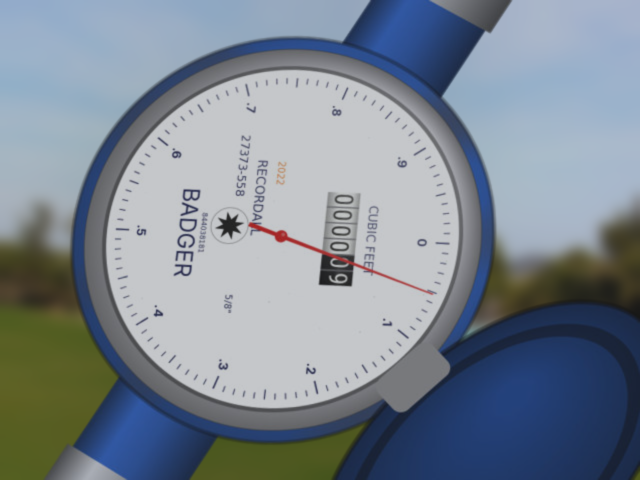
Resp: 9.05 ft³
